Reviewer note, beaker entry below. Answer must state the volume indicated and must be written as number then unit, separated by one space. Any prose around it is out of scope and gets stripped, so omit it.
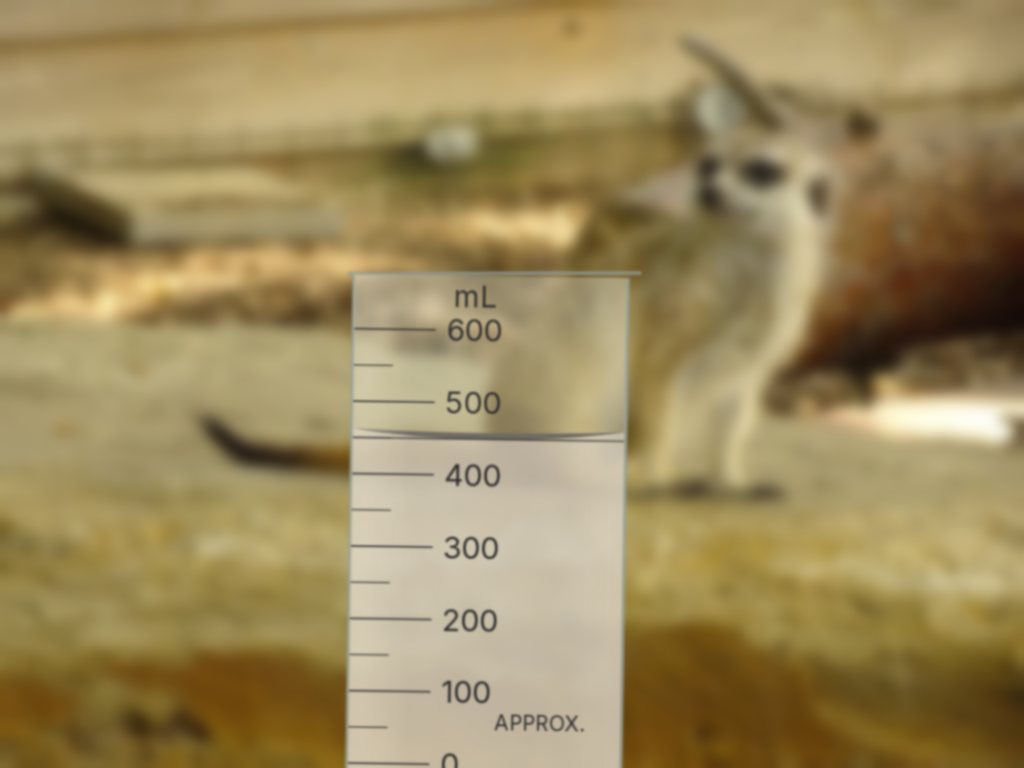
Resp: 450 mL
